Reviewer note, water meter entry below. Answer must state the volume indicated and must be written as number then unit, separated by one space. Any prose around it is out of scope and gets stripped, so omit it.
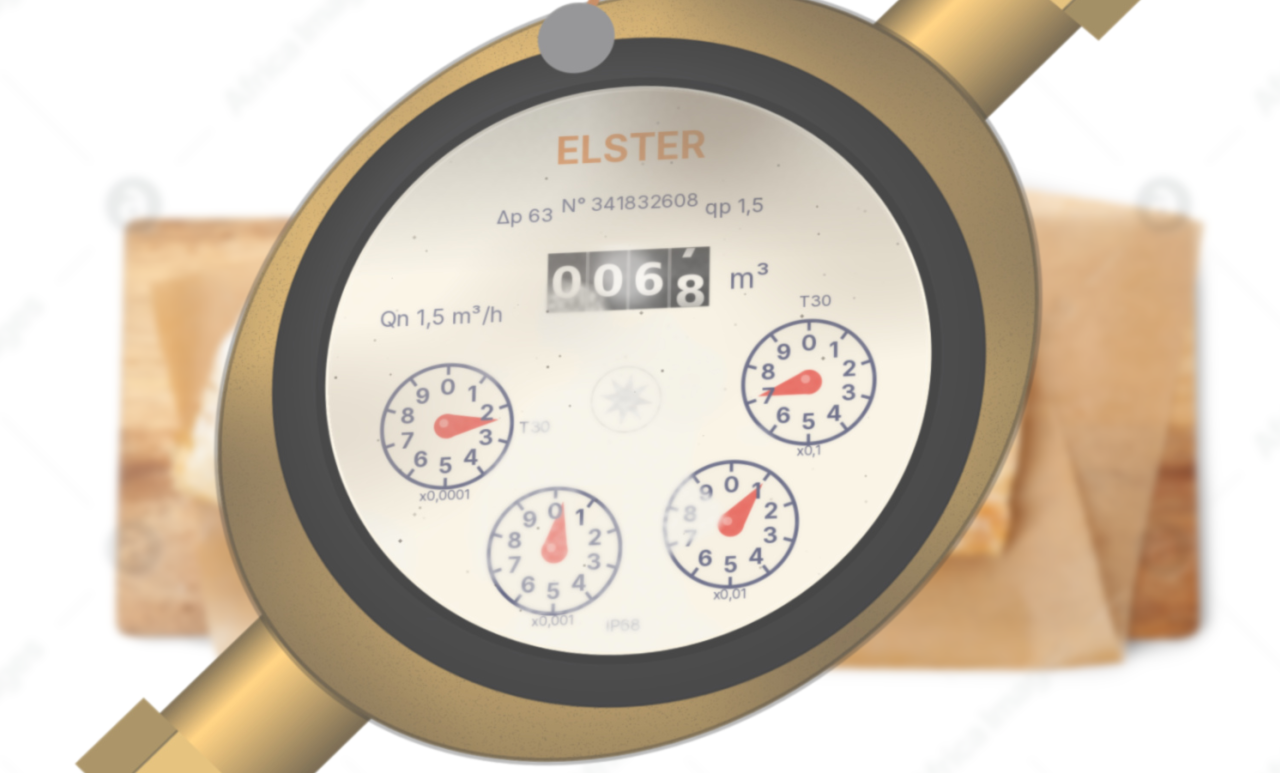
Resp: 67.7102 m³
